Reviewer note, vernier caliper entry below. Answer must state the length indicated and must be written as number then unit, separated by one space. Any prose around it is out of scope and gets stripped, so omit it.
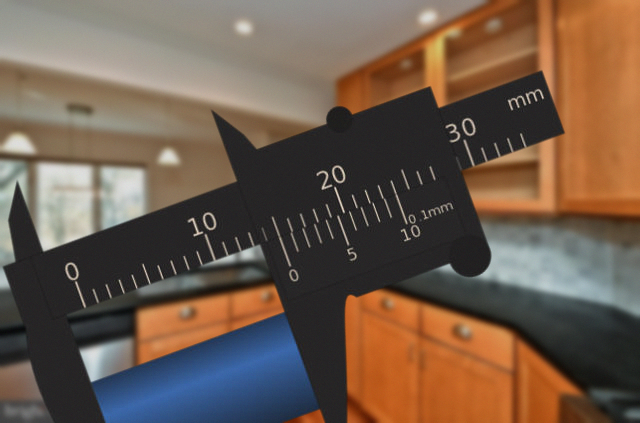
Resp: 15.0 mm
